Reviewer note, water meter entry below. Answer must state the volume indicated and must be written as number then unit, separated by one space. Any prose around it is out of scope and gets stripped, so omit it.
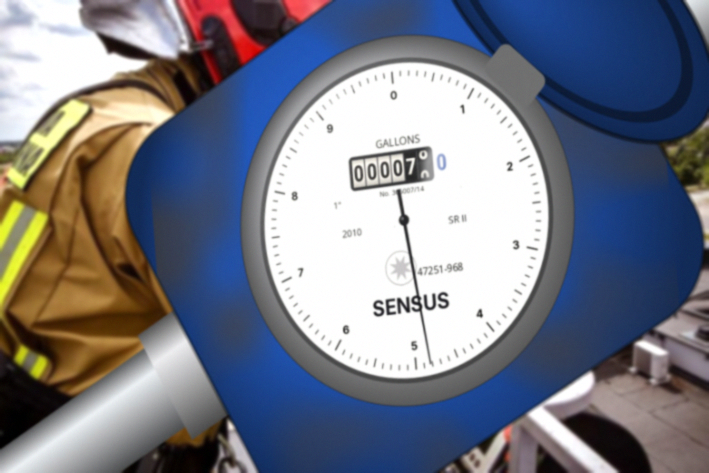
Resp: 784.8 gal
